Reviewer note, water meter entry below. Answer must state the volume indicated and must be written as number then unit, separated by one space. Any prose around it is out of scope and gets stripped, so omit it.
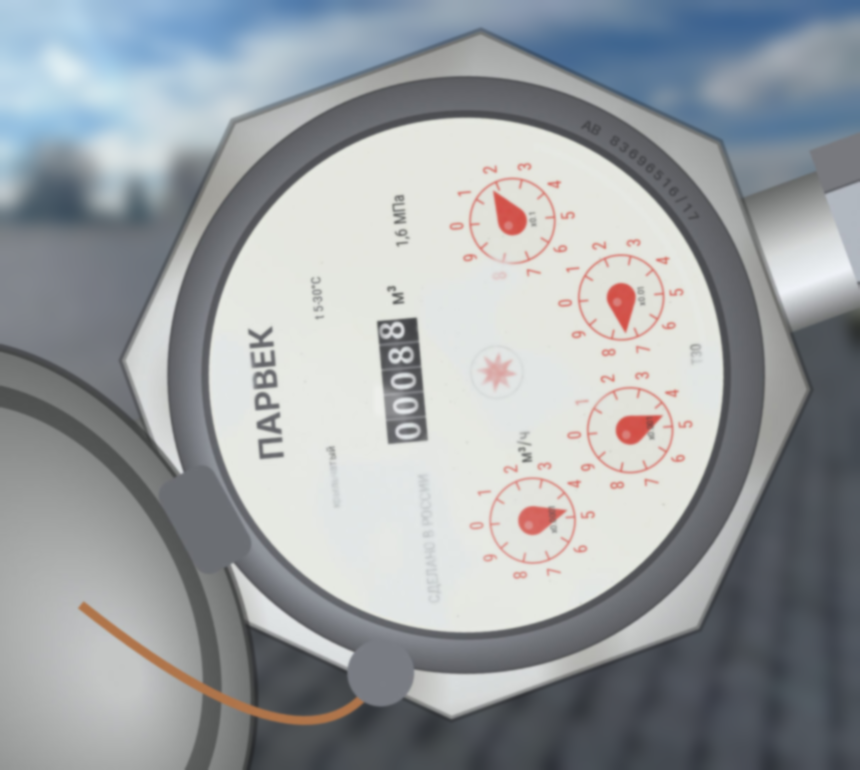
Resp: 88.1744 m³
